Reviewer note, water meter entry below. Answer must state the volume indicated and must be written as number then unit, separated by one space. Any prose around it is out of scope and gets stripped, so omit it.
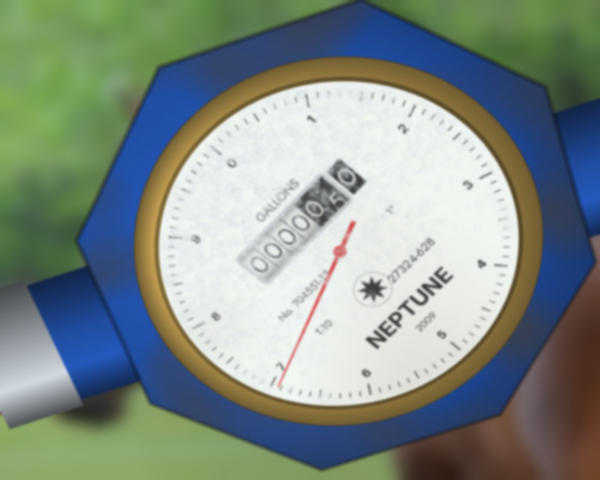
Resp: 46.9 gal
